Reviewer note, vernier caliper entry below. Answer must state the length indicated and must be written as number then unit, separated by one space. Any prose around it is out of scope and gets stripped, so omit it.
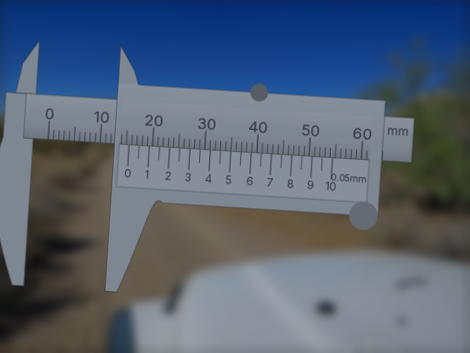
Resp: 15.5 mm
